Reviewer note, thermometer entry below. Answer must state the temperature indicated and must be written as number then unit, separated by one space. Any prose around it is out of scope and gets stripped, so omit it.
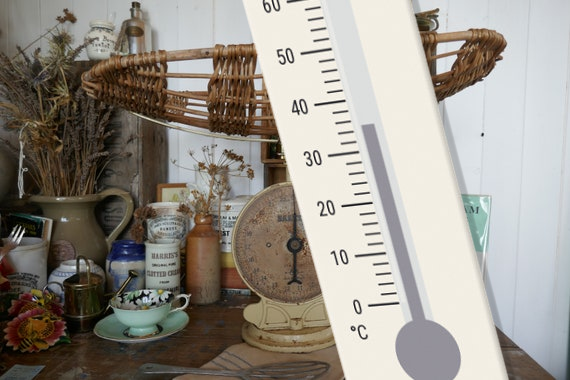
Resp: 35 °C
